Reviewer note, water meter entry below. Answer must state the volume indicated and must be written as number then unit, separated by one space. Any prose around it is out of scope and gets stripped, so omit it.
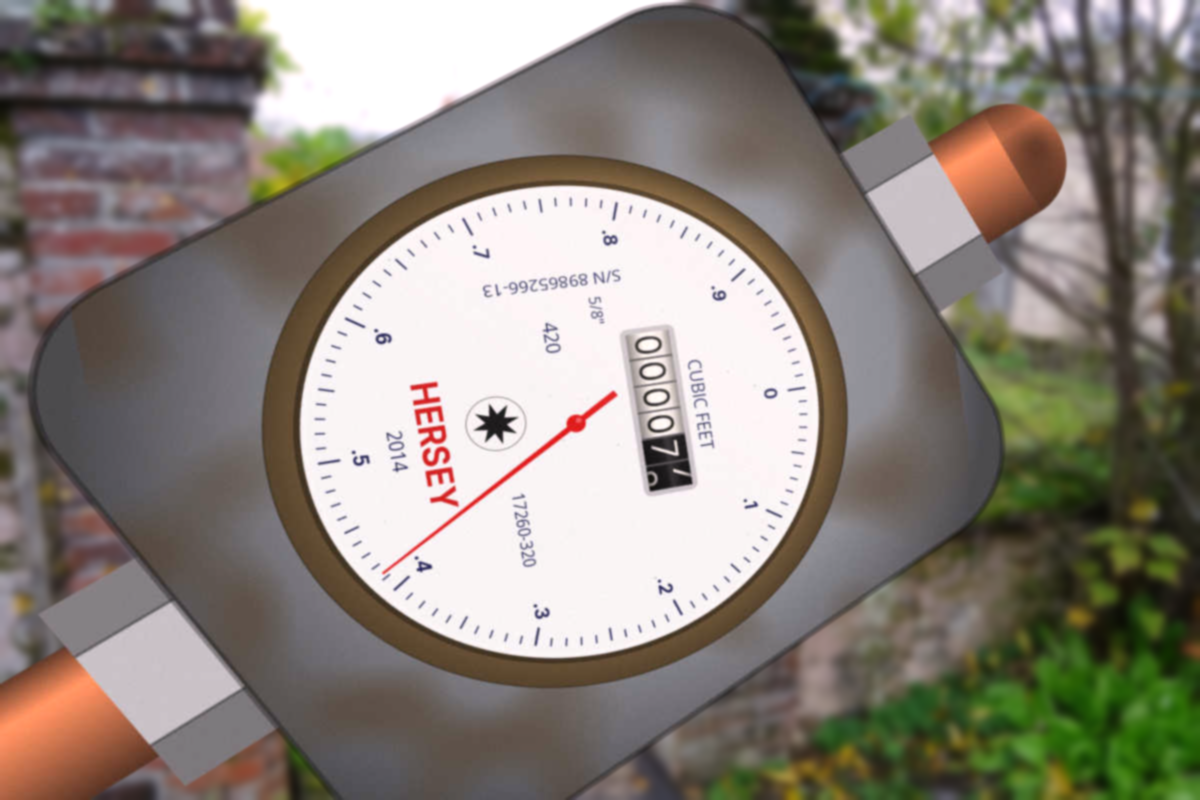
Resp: 77.41 ft³
